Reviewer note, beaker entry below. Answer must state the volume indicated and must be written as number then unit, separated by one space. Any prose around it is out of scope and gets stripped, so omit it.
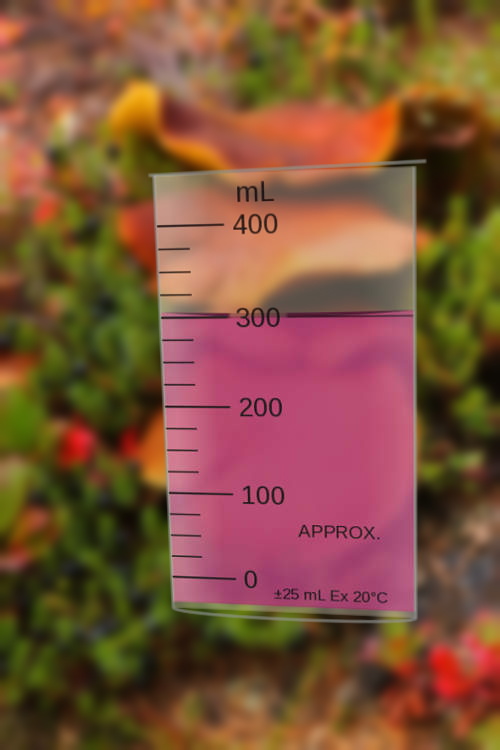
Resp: 300 mL
